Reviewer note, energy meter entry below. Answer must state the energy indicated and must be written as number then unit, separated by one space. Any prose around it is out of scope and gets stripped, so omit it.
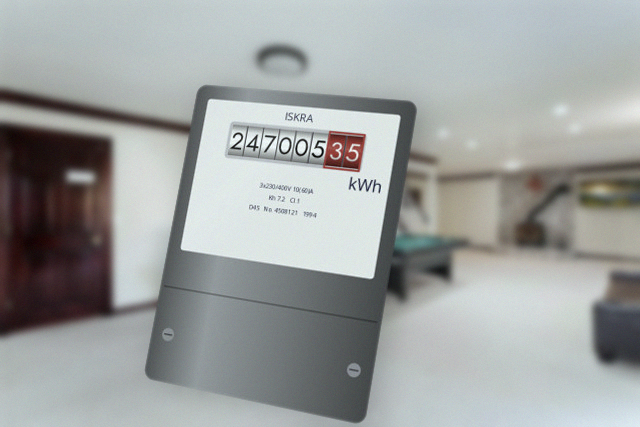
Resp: 247005.35 kWh
